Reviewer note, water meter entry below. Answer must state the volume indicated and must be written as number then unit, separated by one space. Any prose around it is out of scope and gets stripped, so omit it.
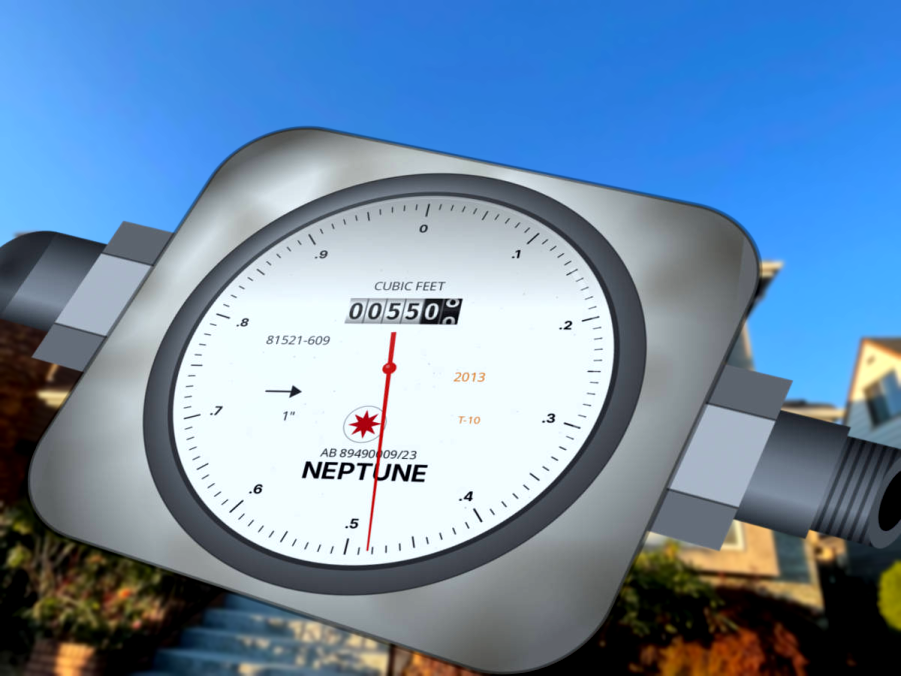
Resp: 5508.48 ft³
